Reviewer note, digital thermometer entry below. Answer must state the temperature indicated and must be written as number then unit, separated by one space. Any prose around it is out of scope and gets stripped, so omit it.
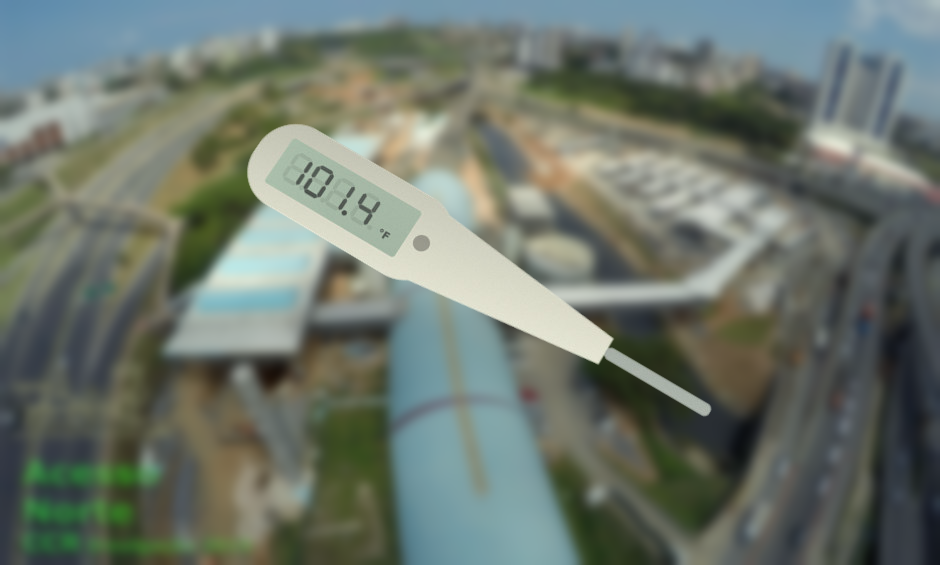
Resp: 101.4 °F
